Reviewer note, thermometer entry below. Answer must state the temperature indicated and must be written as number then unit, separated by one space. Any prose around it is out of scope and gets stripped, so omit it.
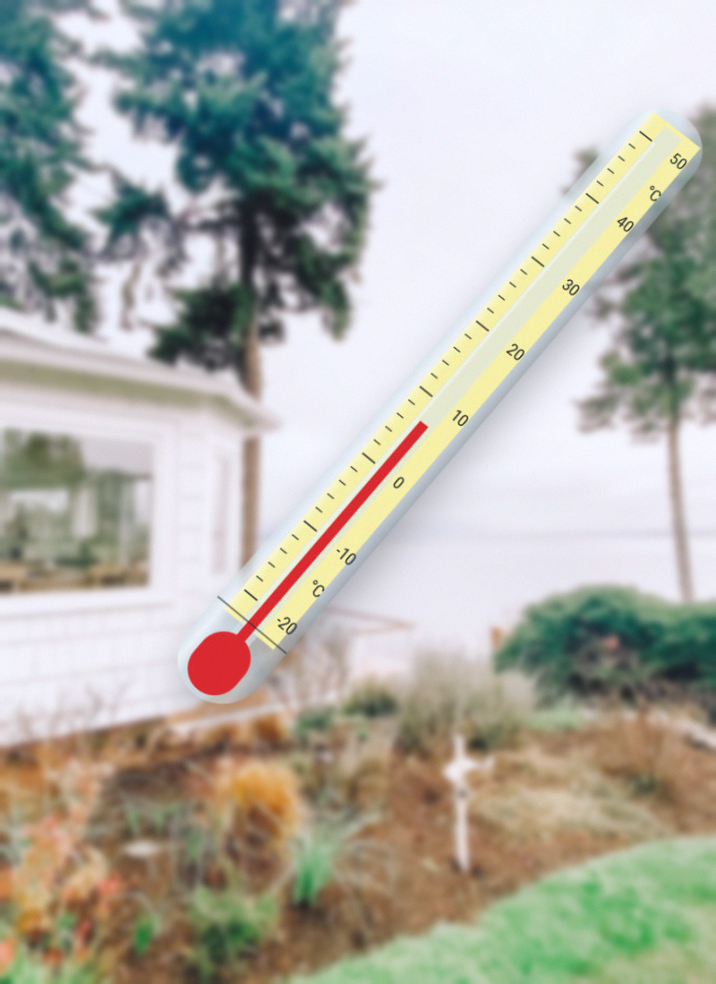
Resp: 7 °C
